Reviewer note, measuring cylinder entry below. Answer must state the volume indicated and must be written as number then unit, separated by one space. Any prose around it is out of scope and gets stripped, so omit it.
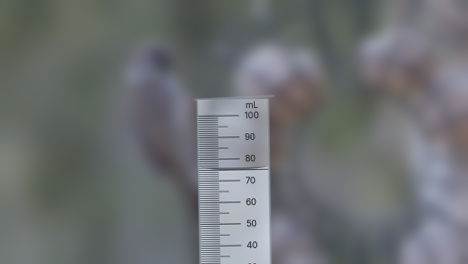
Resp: 75 mL
